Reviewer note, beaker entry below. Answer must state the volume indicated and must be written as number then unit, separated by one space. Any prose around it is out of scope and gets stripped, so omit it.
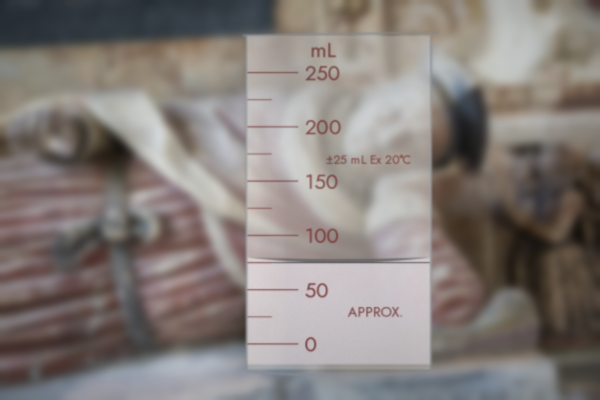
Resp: 75 mL
